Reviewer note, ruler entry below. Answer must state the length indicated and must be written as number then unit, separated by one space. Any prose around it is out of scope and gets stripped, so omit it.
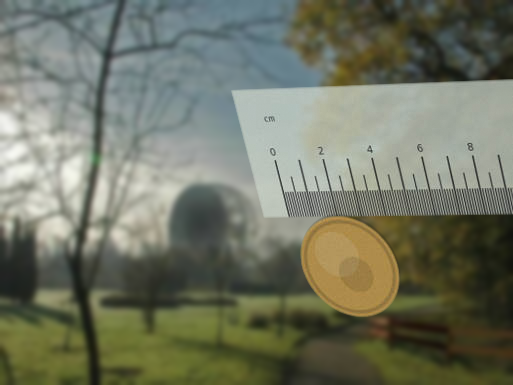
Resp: 4 cm
